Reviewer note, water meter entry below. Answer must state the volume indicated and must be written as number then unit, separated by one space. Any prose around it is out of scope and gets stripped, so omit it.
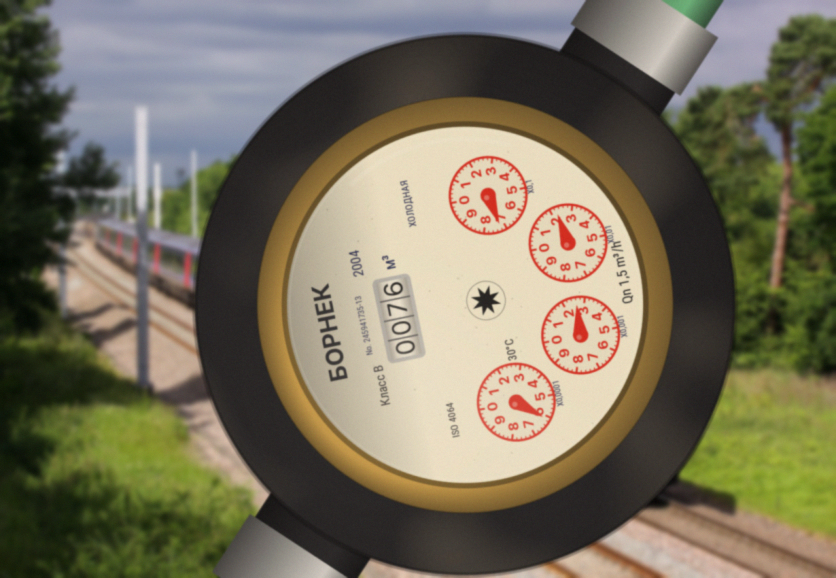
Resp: 76.7226 m³
